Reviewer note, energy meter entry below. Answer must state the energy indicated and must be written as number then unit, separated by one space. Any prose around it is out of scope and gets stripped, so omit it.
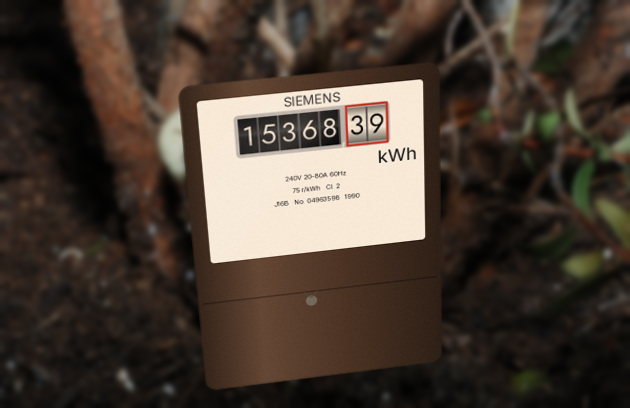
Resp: 15368.39 kWh
